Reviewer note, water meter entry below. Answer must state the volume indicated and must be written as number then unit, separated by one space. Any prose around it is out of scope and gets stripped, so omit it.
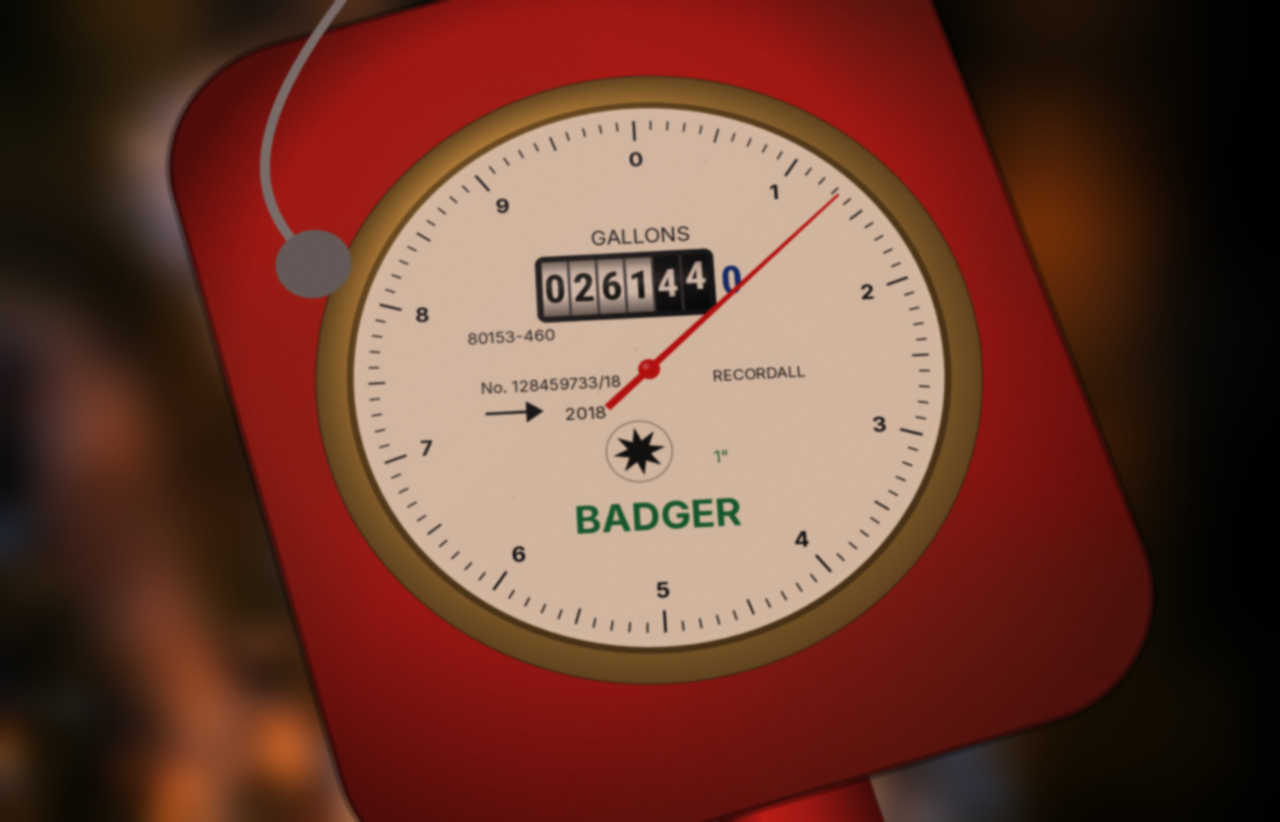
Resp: 261441.3 gal
